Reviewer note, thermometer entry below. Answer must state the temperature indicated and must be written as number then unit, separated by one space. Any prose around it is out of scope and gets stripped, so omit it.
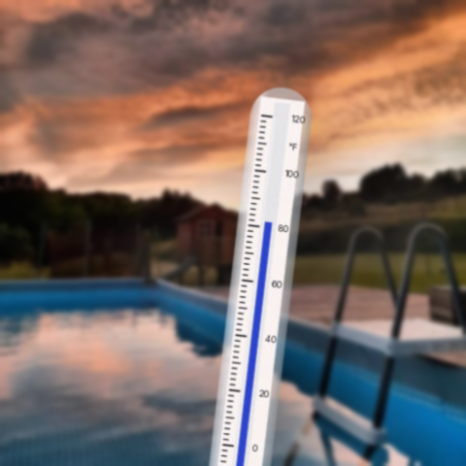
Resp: 82 °F
